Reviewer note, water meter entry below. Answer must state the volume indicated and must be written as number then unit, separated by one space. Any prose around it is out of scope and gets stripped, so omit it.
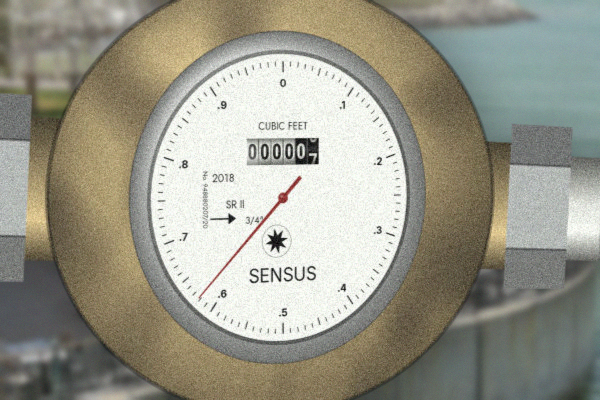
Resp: 6.62 ft³
